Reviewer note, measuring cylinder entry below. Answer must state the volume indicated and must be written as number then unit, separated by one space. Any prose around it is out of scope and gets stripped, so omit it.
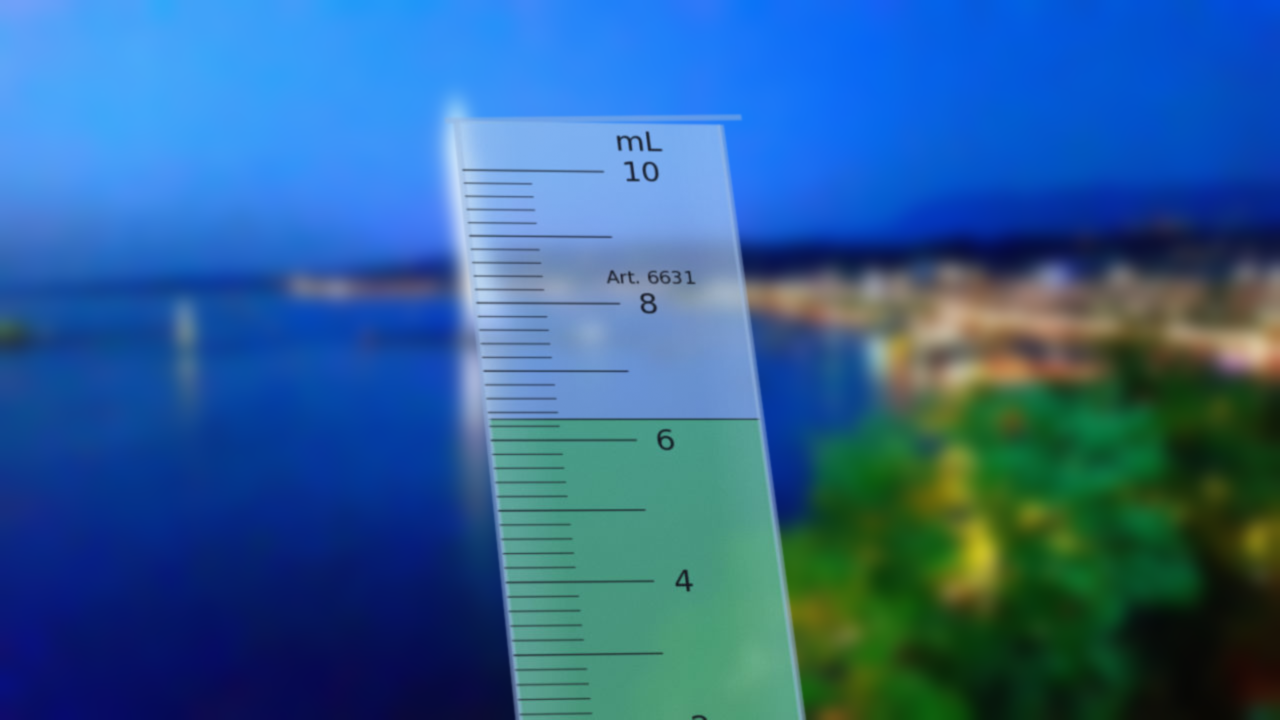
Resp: 6.3 mL
